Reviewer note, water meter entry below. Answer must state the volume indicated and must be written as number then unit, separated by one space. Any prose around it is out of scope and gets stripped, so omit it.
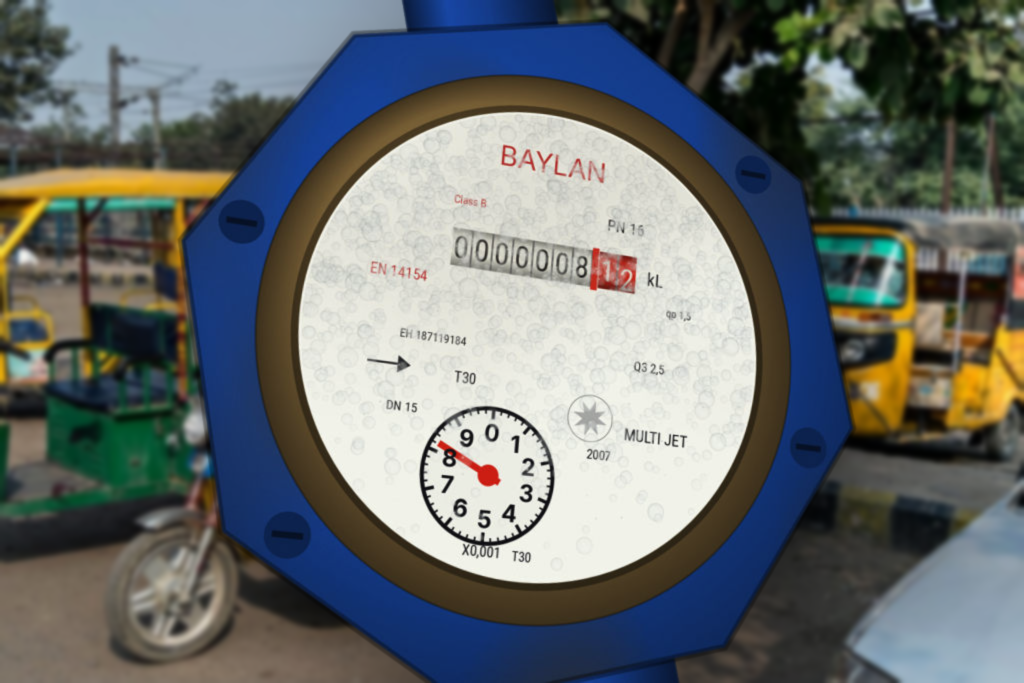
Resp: 8.118 kL
